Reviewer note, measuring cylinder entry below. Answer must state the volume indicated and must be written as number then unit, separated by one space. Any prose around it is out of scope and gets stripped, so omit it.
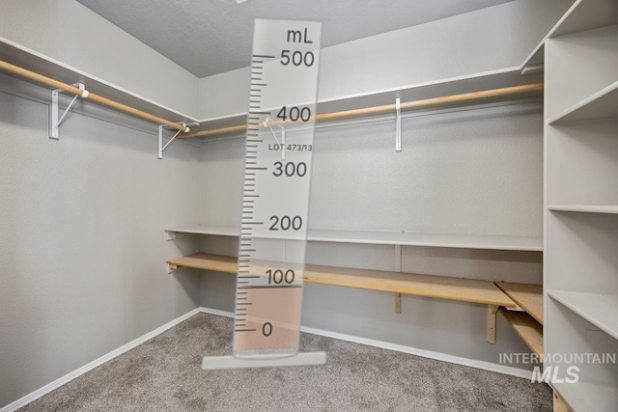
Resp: 80 mL
